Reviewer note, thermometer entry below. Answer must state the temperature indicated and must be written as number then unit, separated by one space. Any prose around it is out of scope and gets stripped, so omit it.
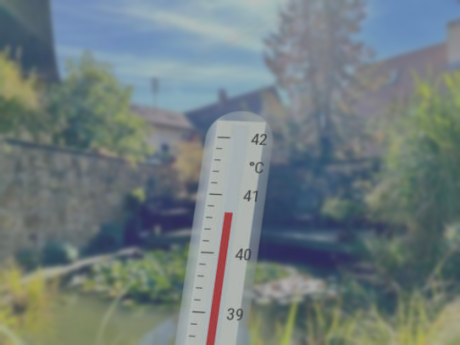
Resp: 40.7 °C
